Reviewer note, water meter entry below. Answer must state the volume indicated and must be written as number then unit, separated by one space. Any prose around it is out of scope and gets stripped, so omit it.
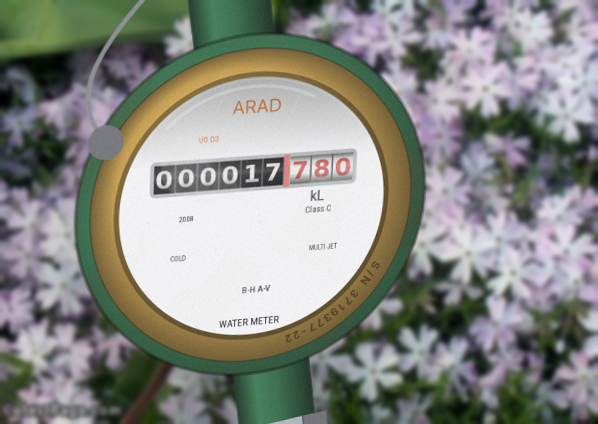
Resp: 17.780 kL
